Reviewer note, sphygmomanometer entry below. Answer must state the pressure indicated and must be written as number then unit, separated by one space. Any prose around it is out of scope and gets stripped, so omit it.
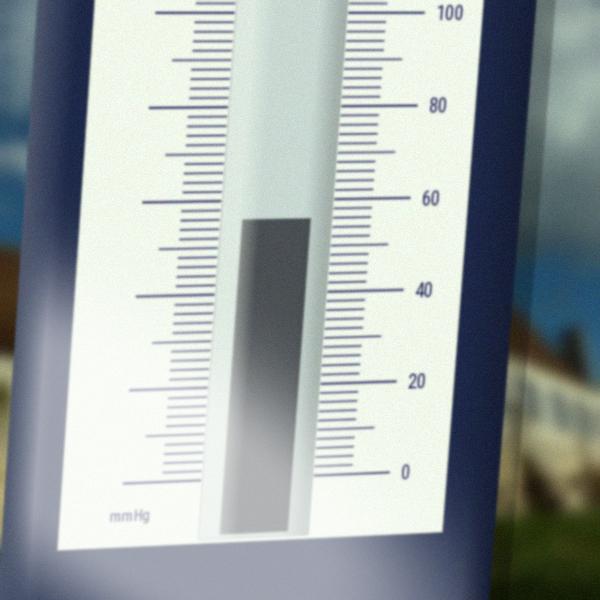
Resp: 56 mmHg
